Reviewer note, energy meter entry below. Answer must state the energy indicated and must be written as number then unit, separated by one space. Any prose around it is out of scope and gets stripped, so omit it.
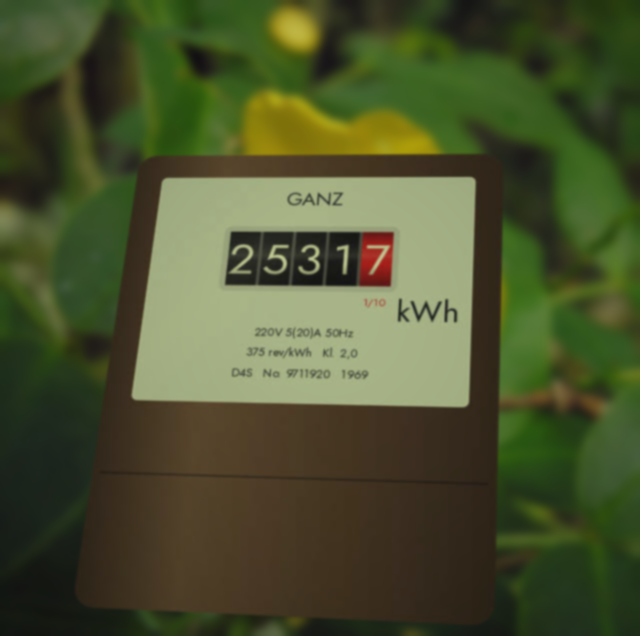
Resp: 2531.7 kWh
